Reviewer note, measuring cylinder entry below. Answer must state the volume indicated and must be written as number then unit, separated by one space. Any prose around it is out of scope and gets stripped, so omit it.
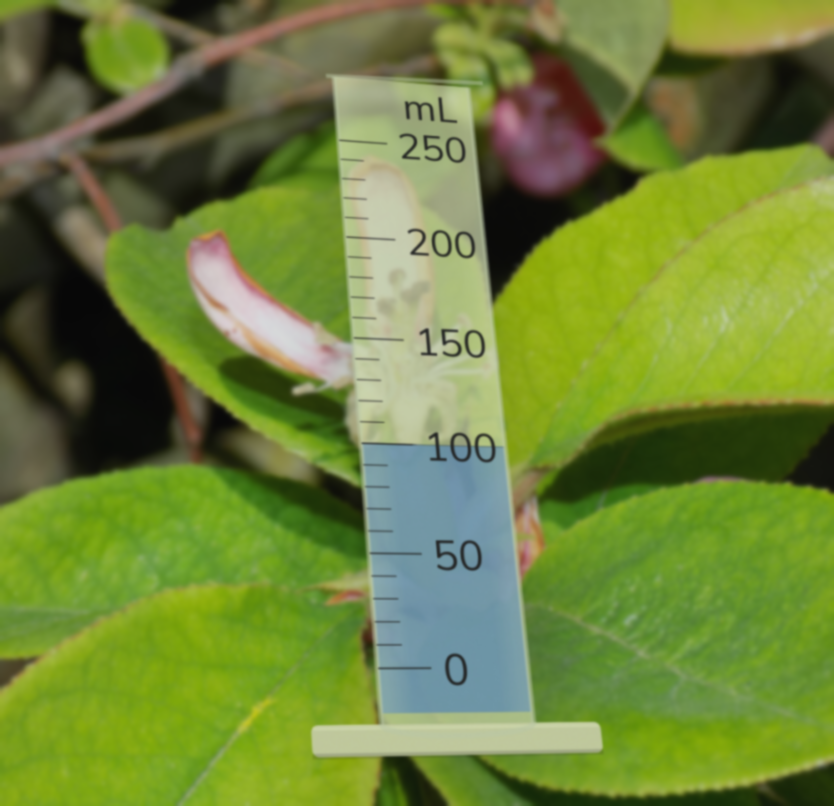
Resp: 100 mL
